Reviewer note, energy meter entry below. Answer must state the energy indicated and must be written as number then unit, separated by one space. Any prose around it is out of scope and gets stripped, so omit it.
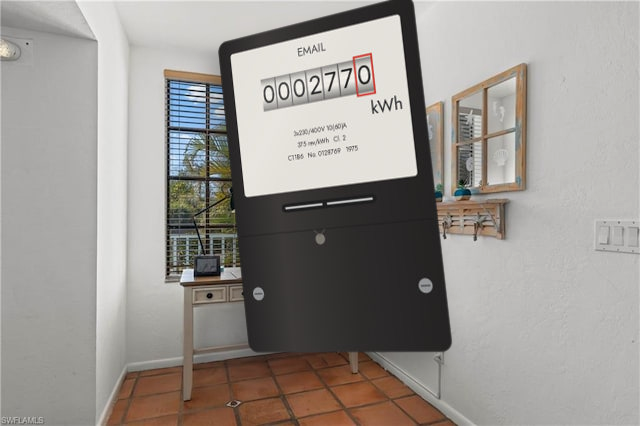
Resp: 277.0 kWh
